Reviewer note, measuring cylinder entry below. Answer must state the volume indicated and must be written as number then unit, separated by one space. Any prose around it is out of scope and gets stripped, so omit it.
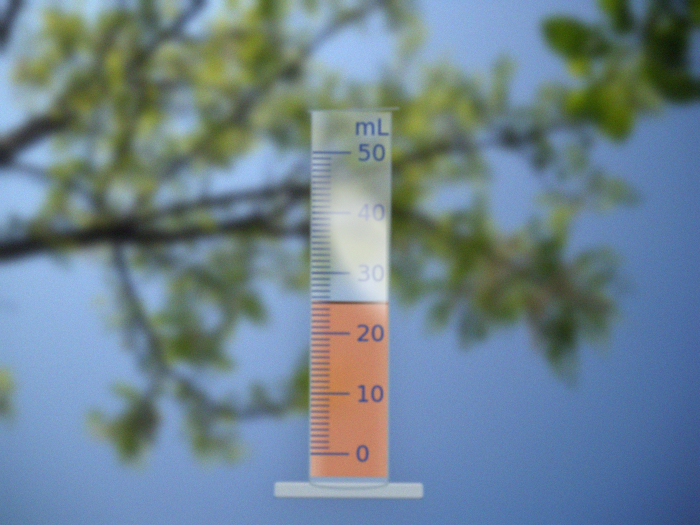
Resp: 25 mL
